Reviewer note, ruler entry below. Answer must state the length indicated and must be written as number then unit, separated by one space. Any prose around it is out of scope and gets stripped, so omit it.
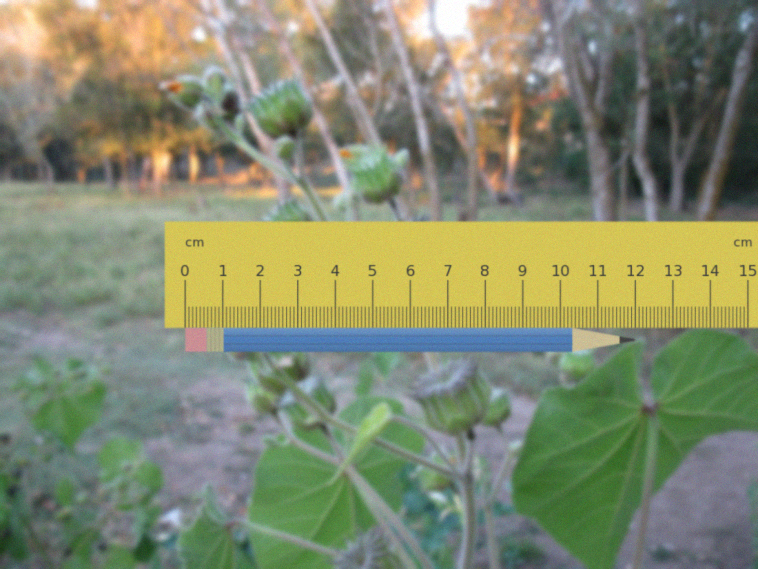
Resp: 12 cm
